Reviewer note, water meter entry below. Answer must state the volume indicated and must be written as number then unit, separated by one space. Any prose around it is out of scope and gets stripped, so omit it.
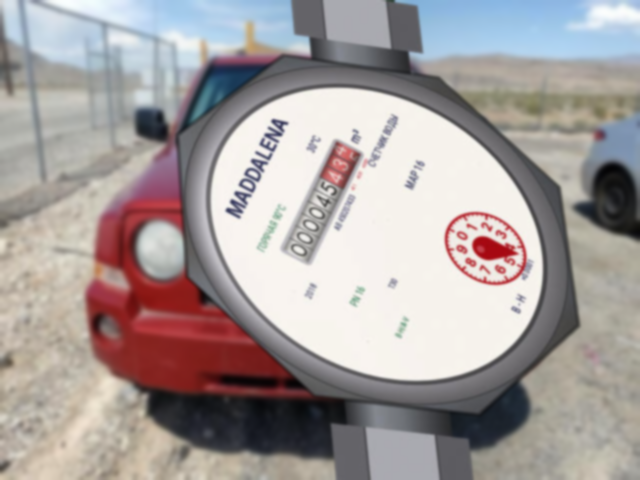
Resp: 45.4344 m³
